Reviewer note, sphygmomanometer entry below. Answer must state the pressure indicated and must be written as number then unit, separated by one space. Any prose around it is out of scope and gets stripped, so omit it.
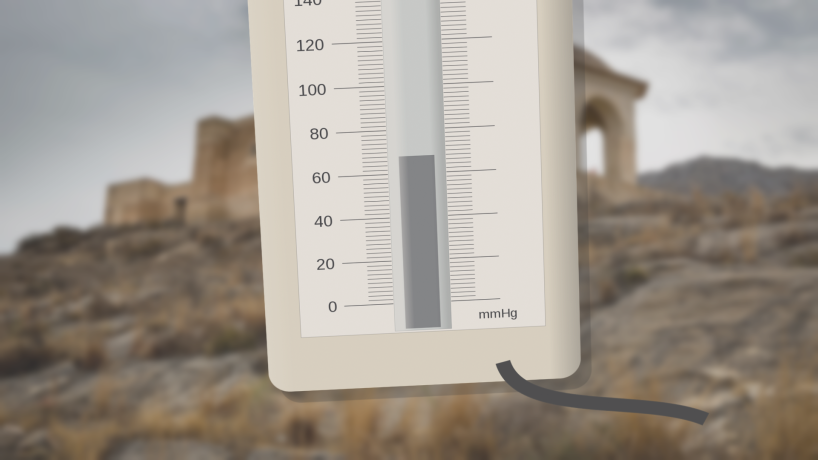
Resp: 68 mmHg
